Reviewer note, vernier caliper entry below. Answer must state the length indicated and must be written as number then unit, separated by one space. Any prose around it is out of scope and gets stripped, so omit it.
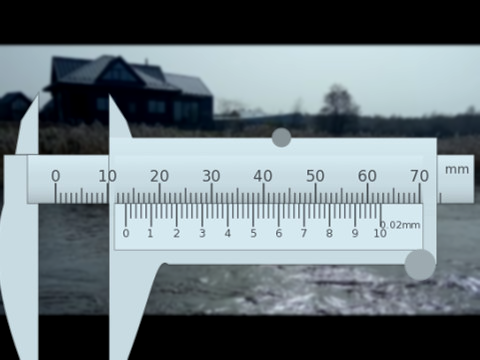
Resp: 13.5 mm
